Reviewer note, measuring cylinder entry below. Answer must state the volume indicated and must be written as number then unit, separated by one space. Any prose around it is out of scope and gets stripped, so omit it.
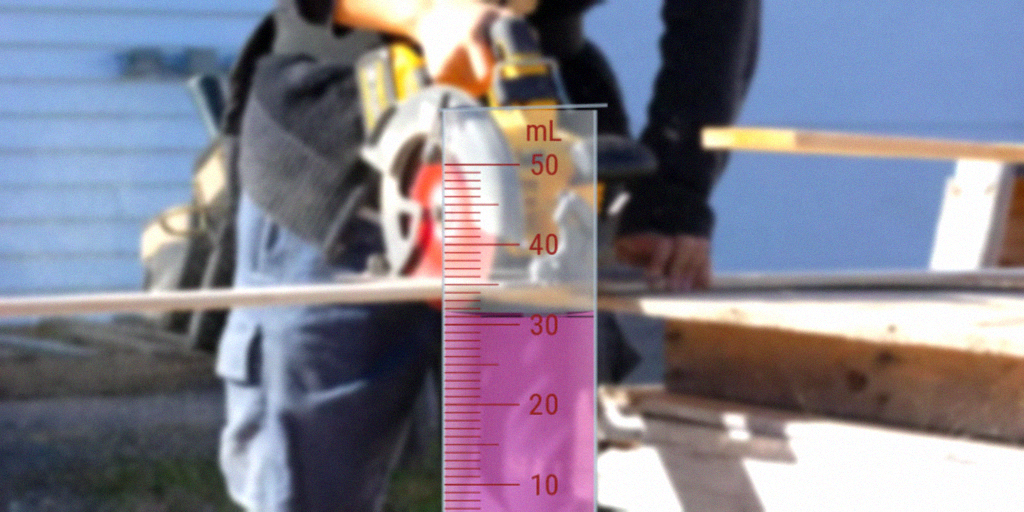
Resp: 31 mL
